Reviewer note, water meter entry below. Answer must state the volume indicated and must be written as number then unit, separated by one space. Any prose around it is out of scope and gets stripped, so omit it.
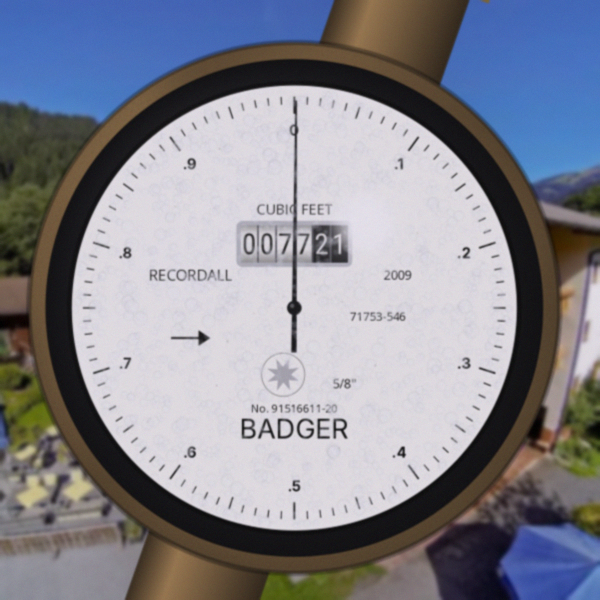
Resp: 7721.00 ft³
